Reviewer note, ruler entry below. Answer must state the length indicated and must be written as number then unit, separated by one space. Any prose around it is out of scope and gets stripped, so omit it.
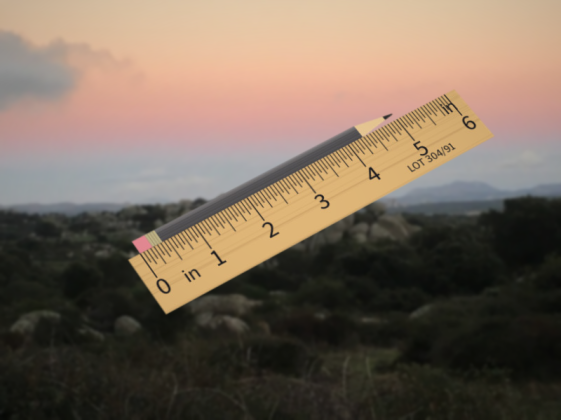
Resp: 5 in
